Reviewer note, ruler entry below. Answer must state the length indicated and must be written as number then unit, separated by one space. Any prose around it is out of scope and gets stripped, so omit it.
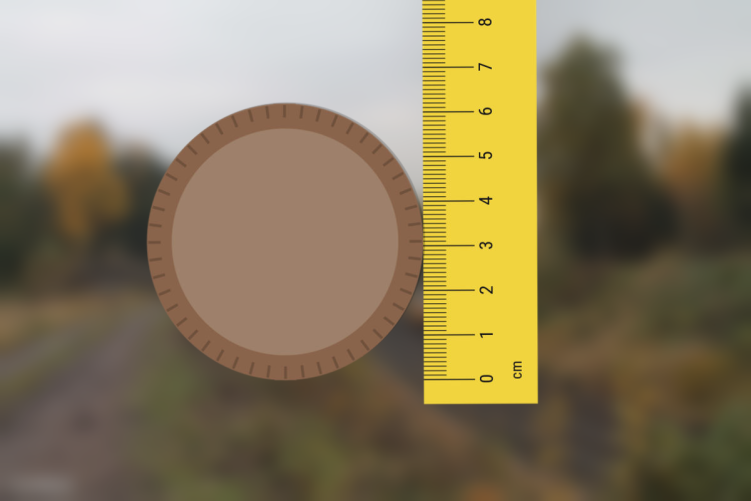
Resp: 6.2 cm
